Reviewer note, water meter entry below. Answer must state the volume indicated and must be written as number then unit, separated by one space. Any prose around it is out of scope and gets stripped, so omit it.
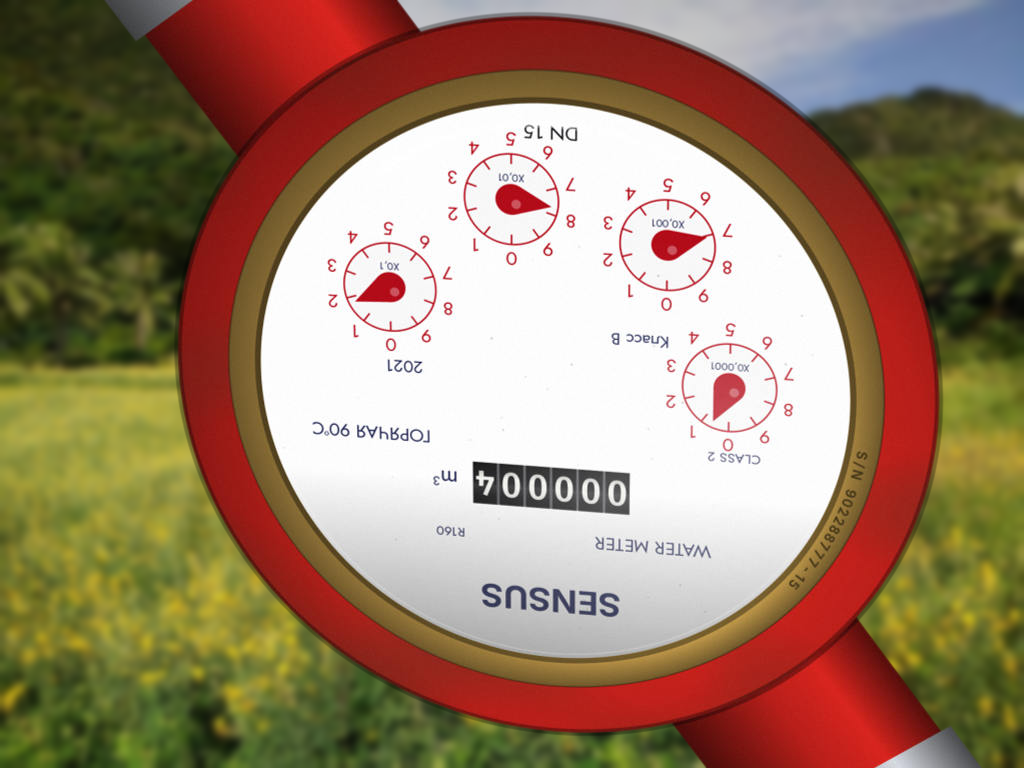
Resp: 4.1770 m³
